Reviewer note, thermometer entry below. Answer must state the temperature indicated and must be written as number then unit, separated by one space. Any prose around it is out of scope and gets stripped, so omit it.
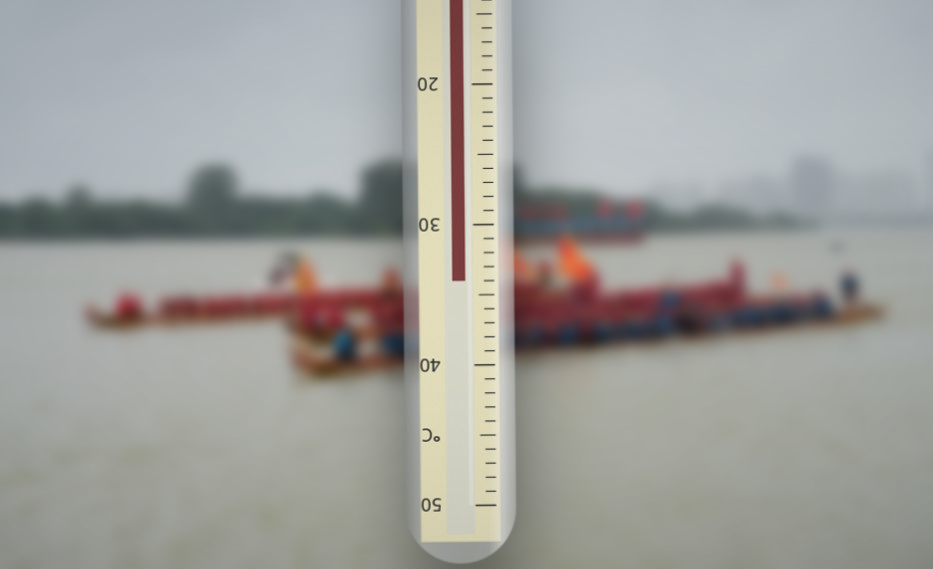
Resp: 34 °C
